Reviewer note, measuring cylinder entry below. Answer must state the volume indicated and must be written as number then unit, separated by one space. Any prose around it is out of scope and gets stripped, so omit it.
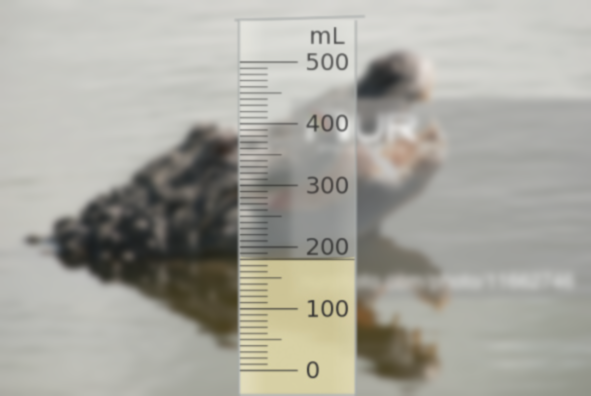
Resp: 180 mL
